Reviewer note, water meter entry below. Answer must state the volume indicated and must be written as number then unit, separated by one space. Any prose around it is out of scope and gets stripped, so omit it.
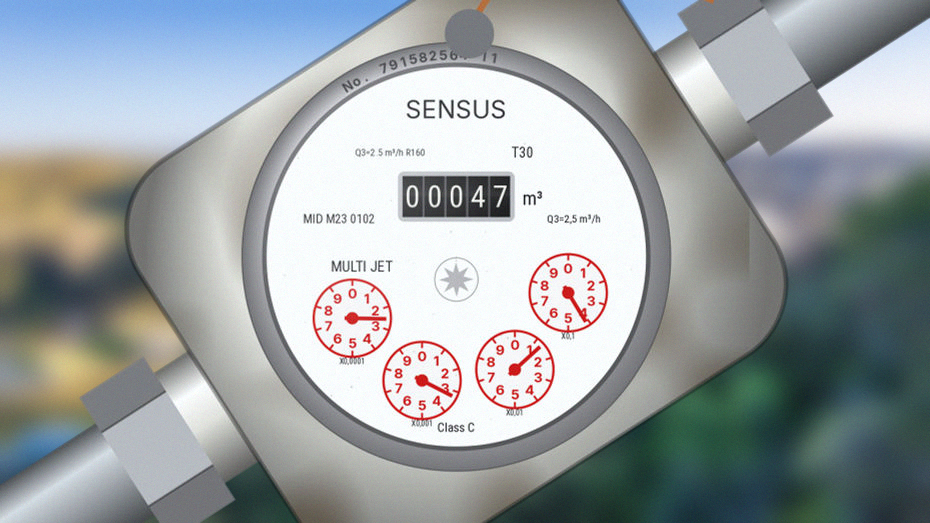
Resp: 47.4132 m³
